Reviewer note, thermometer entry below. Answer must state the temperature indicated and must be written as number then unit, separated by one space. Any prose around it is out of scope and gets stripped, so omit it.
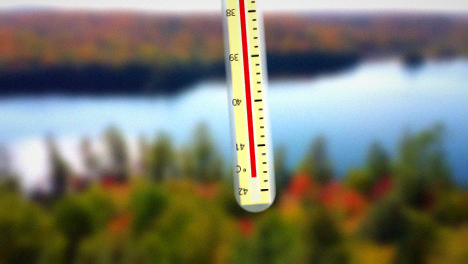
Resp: 41.7 °C
